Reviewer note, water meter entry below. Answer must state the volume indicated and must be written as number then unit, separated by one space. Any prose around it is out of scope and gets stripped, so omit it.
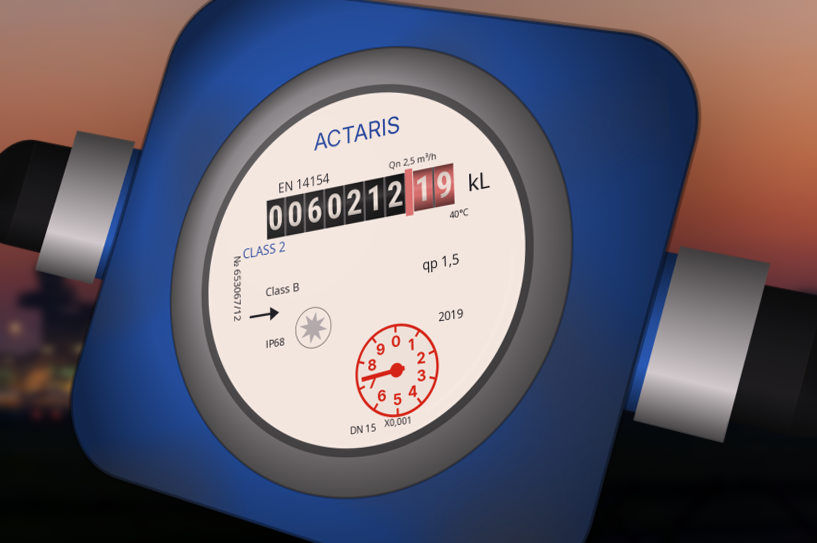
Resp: 60212.197 kL
